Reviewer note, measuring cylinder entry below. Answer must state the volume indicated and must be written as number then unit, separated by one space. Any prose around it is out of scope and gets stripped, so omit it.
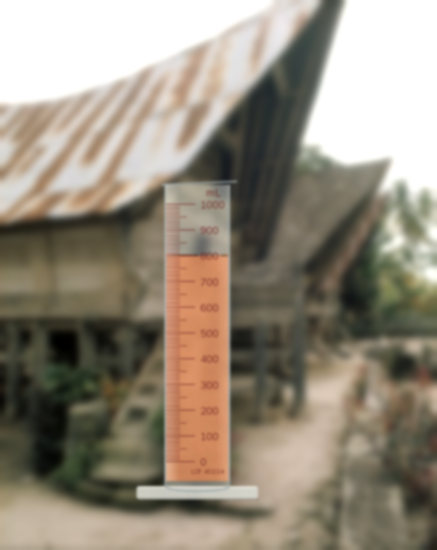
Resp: 800 mL
